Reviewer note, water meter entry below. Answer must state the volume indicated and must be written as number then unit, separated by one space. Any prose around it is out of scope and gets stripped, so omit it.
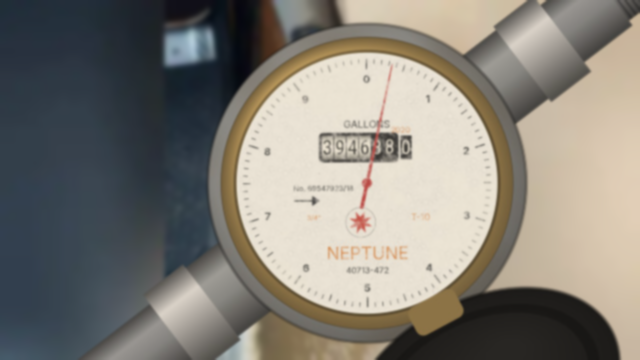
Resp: 3946880.3 gal
